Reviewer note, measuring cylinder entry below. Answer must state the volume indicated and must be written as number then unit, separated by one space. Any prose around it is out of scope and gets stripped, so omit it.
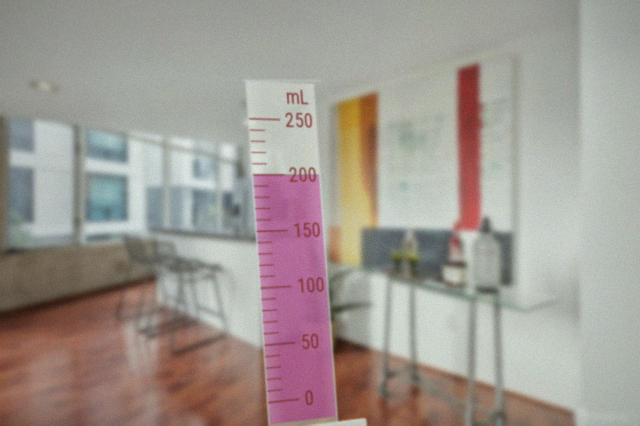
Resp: 200 mL
